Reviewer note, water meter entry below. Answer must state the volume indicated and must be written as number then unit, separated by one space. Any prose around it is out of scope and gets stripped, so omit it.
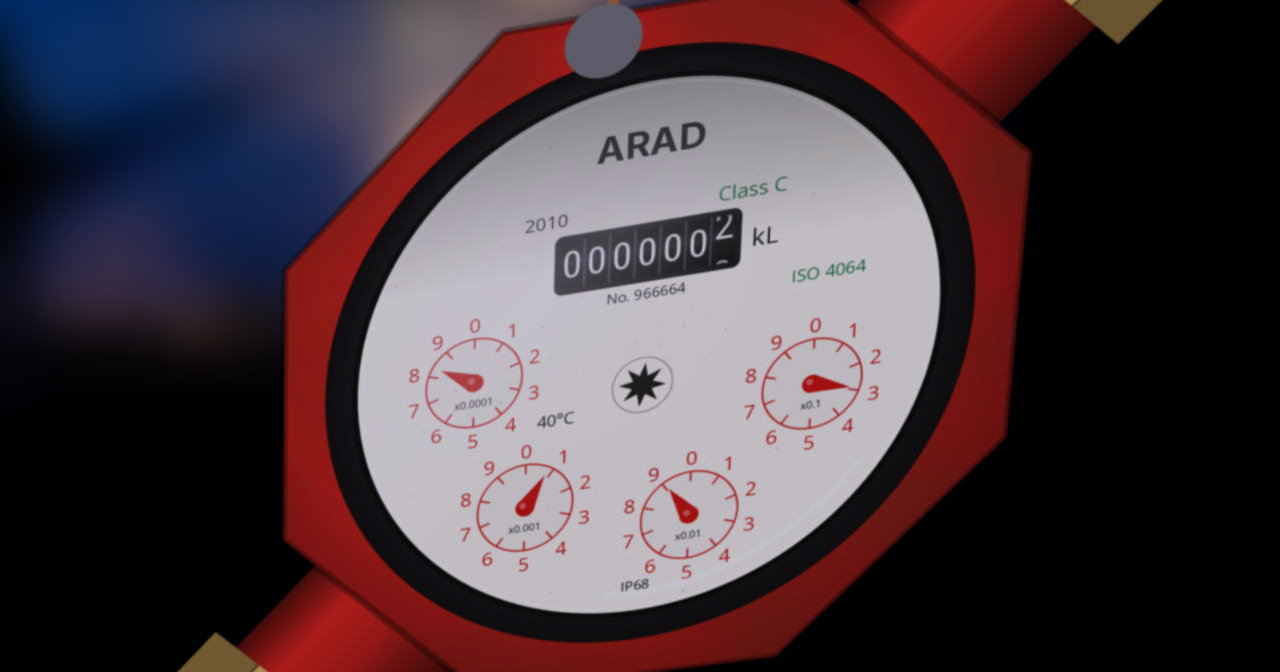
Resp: 2.2908 kL
